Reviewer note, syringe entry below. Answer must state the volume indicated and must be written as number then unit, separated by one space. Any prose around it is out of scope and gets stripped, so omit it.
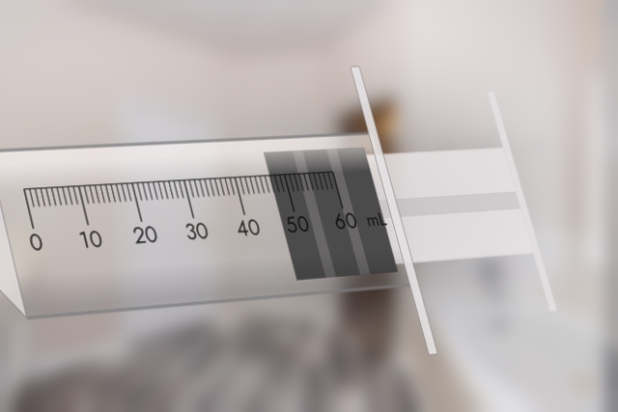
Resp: 47 mL
